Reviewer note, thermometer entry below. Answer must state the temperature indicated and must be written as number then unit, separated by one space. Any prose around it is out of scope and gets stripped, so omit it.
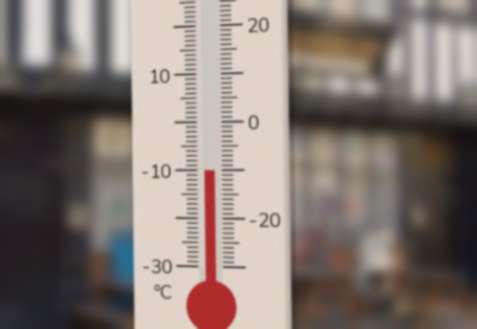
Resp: -10 °C
